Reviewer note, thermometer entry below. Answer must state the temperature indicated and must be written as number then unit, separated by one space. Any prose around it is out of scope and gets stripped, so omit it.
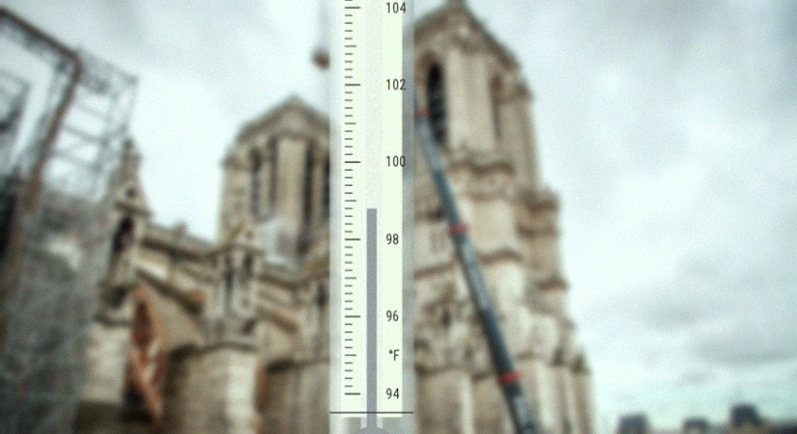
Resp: 98.8 °F
